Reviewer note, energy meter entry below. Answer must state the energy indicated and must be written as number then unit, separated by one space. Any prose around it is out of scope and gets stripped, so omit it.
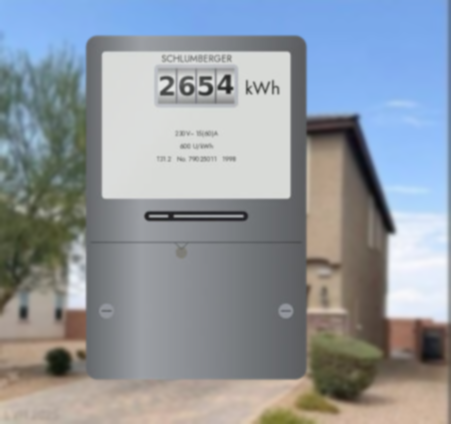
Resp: 2654 kWh
